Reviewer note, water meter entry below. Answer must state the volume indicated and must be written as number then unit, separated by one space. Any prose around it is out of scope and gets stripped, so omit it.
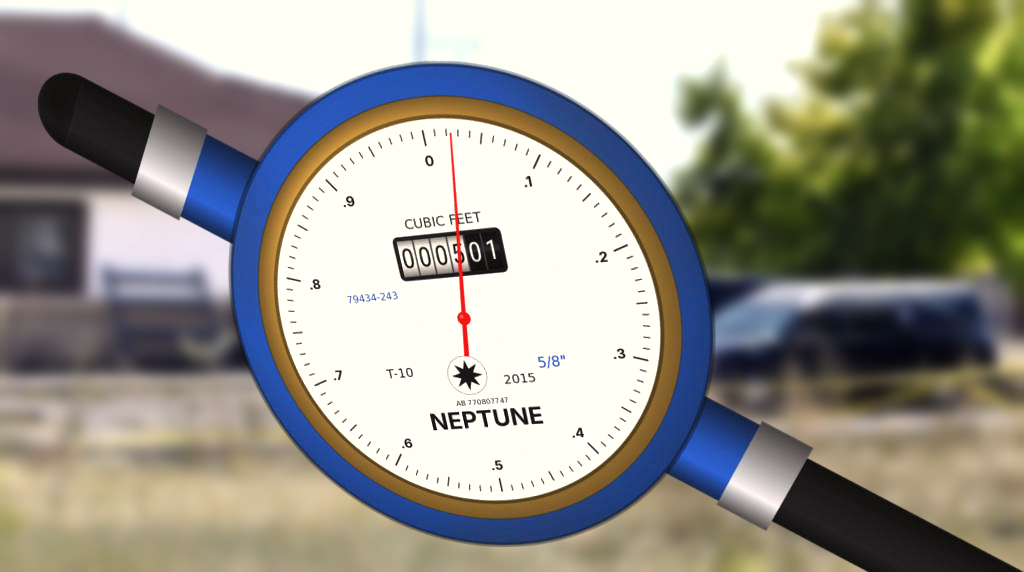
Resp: 501.02 ft³
